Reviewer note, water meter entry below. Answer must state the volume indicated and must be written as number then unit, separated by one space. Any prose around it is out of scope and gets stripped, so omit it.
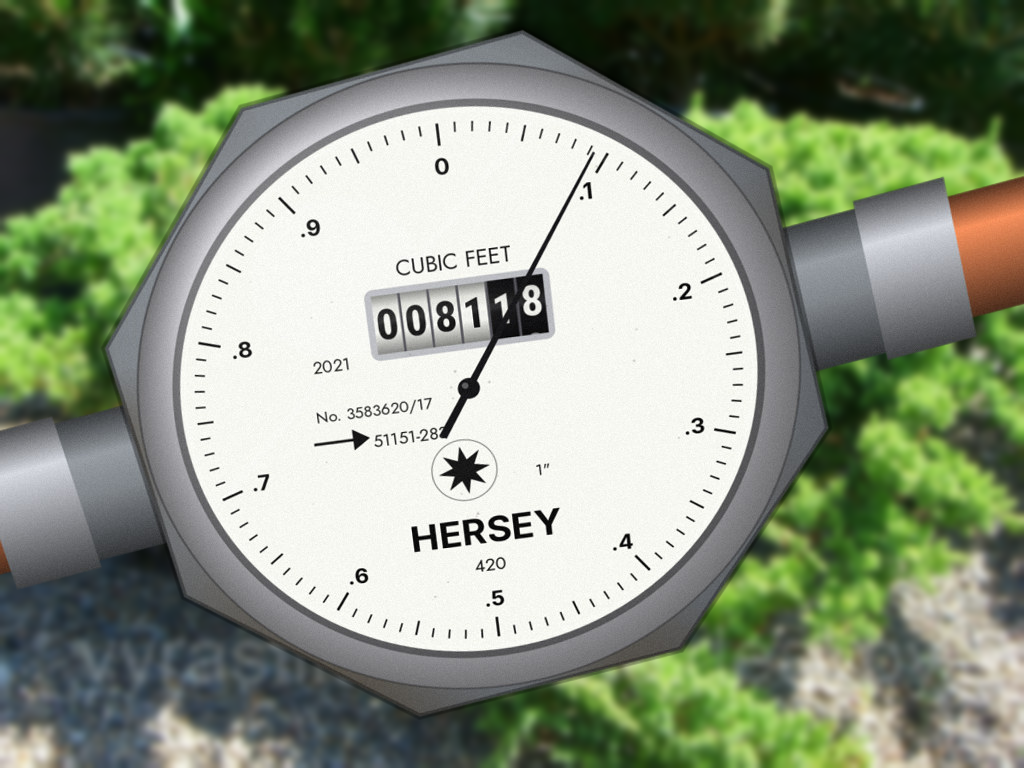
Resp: 8118.09 ft³
